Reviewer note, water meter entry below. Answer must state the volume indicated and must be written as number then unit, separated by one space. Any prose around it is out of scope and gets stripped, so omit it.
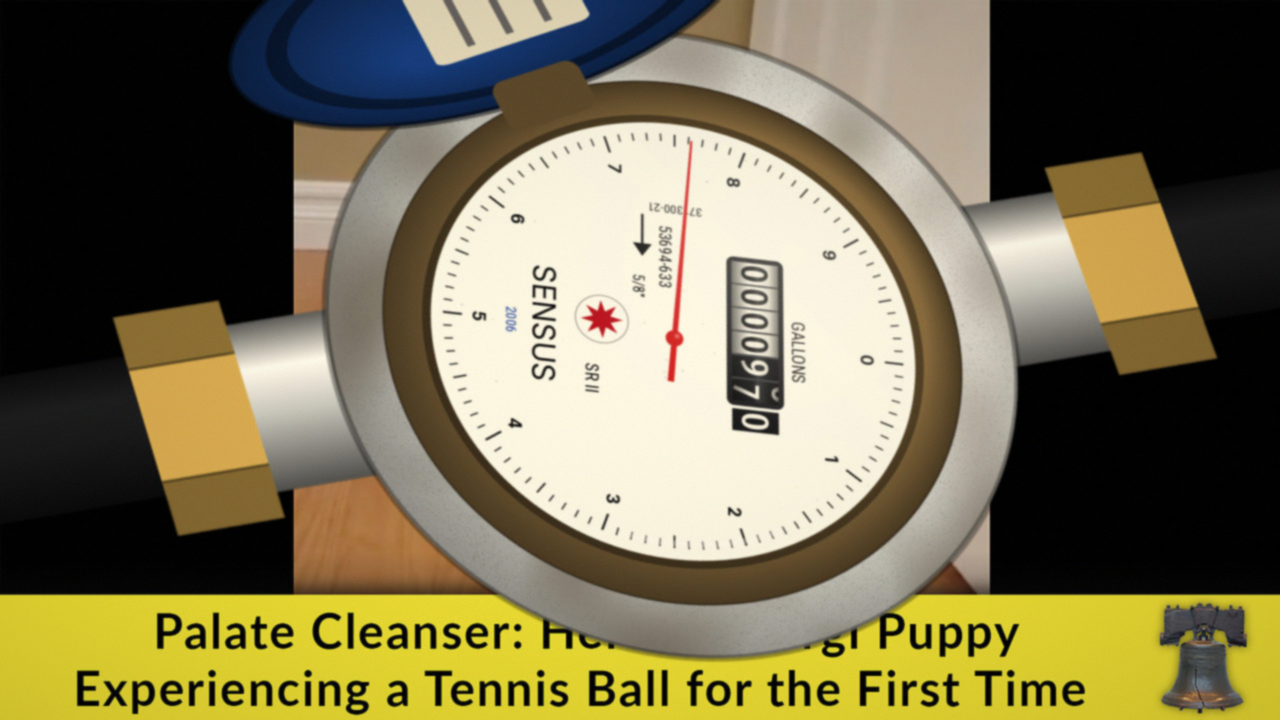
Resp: 967.6 gal
